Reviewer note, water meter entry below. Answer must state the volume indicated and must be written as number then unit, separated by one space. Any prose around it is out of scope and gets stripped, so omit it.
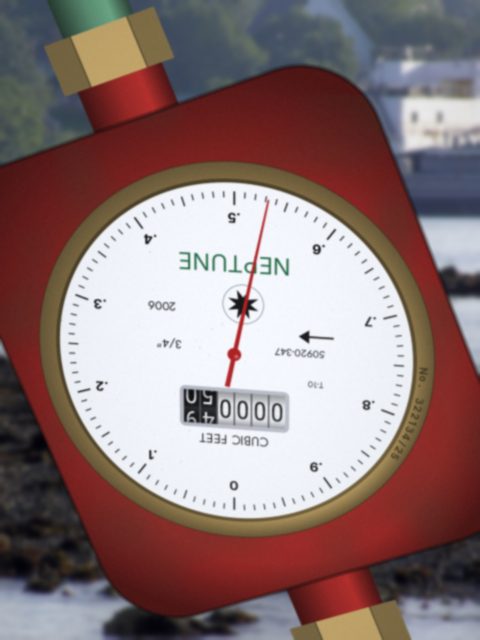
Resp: 49.53 ft³
